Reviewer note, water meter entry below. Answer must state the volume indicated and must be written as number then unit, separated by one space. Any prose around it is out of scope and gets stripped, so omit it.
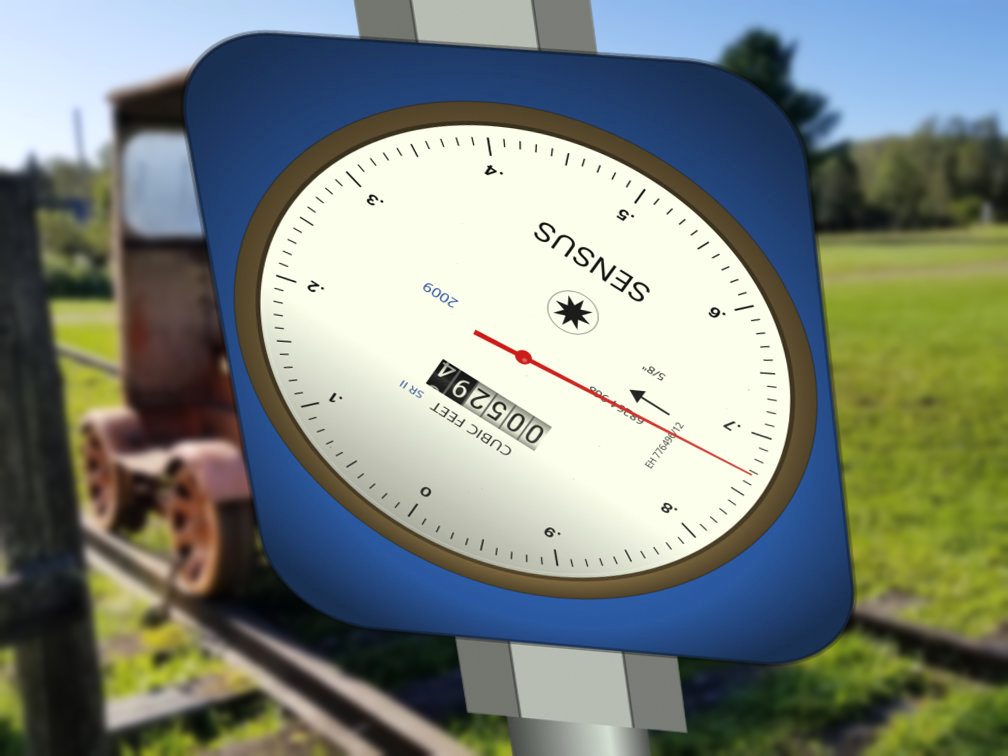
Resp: 5293.73 ft³
